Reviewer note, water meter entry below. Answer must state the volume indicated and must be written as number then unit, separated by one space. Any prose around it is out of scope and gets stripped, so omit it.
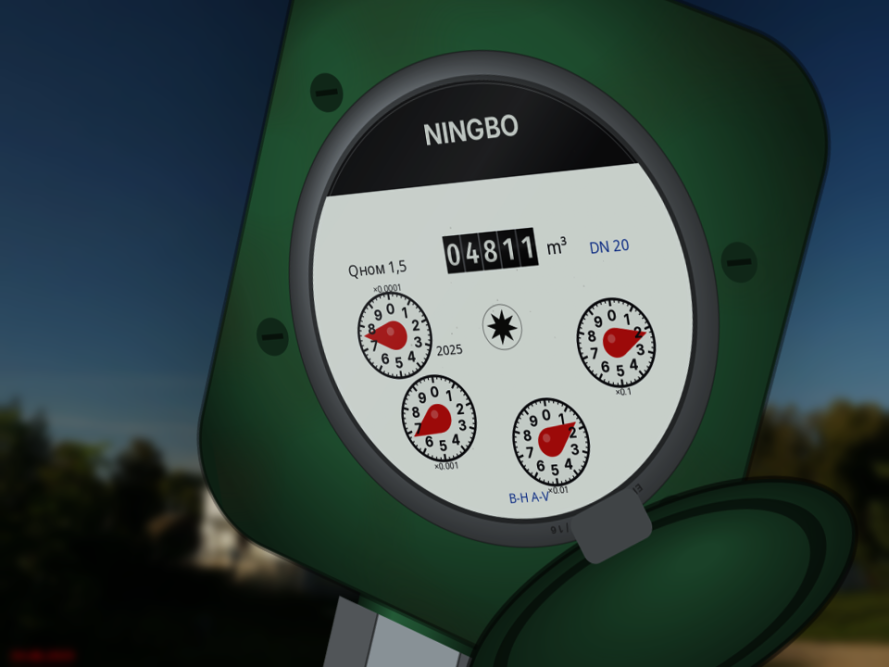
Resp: 4811.2167 m³
